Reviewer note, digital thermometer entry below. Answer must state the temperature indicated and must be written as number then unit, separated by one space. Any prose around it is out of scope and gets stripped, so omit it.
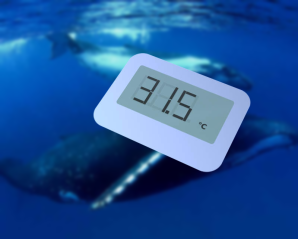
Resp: 31.5 °C
